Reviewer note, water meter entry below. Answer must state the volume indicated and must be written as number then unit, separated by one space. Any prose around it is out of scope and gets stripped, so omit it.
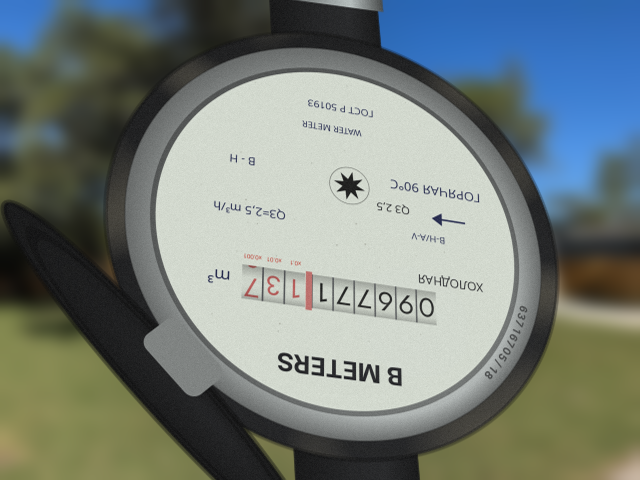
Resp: 96771.137 m³
